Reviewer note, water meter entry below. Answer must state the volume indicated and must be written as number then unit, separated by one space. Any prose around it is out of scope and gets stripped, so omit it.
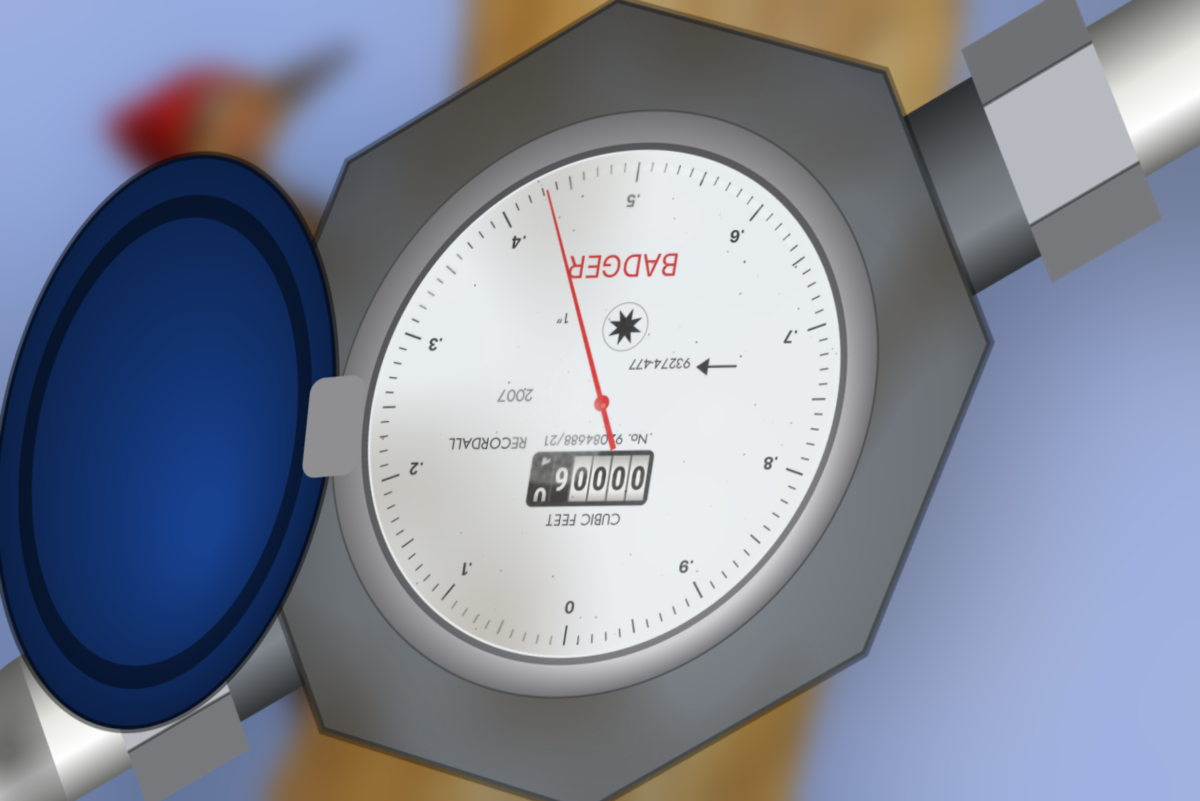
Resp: 60.43 ft³
